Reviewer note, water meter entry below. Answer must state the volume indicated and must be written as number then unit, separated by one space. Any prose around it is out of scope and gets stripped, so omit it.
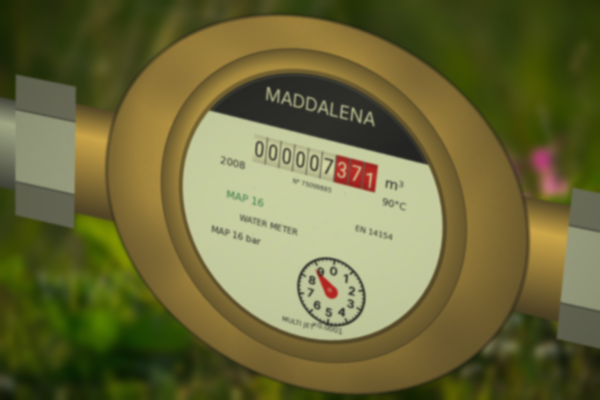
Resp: 7.3708 m³
